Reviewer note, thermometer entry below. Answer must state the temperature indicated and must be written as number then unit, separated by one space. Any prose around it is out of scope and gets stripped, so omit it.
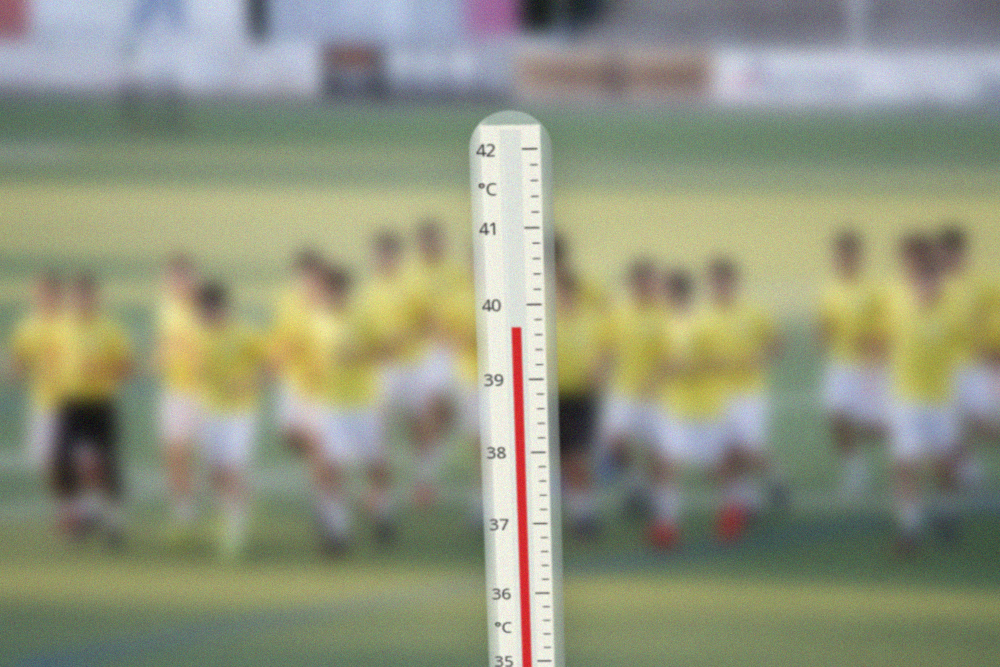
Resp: 39.7 °C
